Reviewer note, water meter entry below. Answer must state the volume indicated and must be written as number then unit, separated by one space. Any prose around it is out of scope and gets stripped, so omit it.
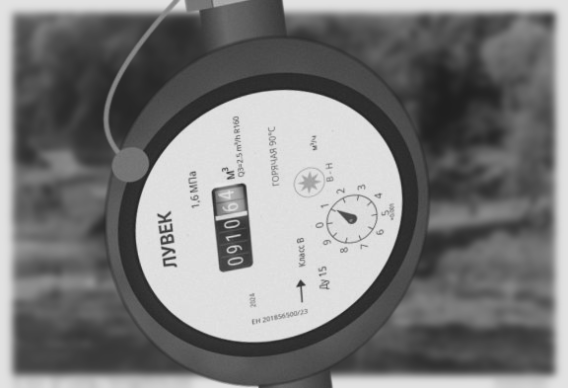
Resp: 910.641 m³
